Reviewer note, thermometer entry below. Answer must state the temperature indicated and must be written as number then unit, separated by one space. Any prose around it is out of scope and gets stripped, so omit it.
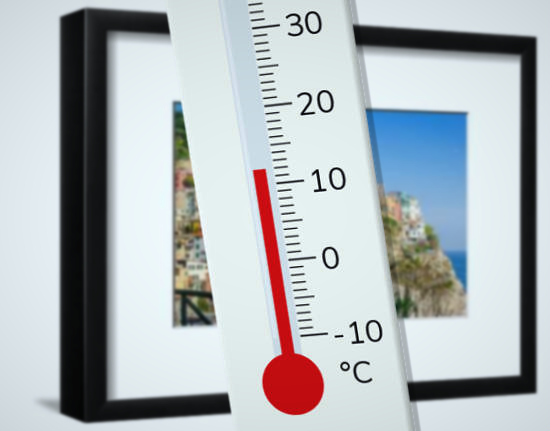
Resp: 12 °C
